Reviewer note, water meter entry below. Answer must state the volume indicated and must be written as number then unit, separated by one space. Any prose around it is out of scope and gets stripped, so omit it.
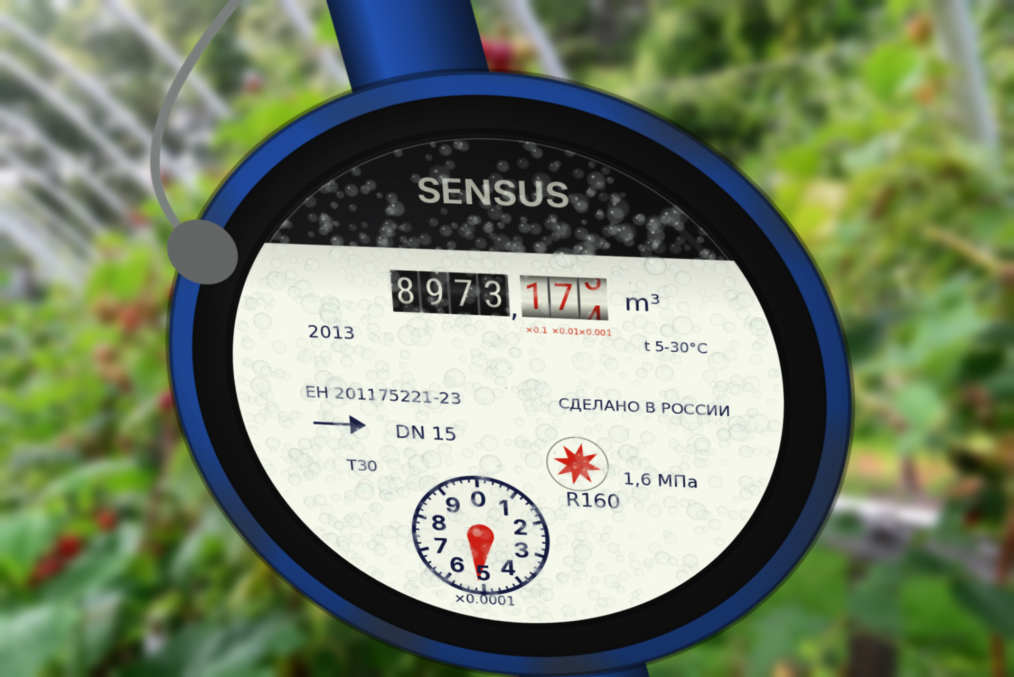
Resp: 8973.1735 m³
